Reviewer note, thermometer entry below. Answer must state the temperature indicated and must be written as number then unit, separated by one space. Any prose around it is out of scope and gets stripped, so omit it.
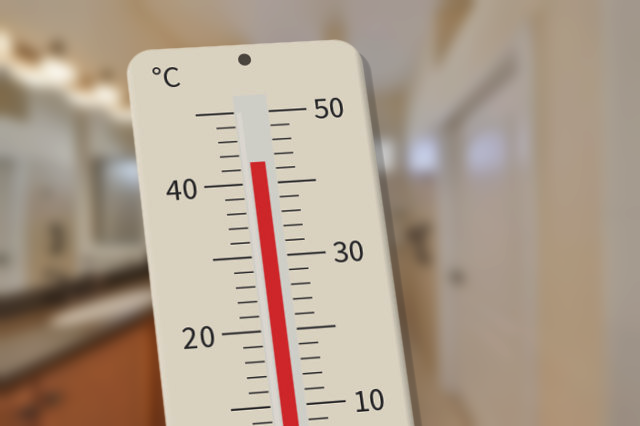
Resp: 43 °C
